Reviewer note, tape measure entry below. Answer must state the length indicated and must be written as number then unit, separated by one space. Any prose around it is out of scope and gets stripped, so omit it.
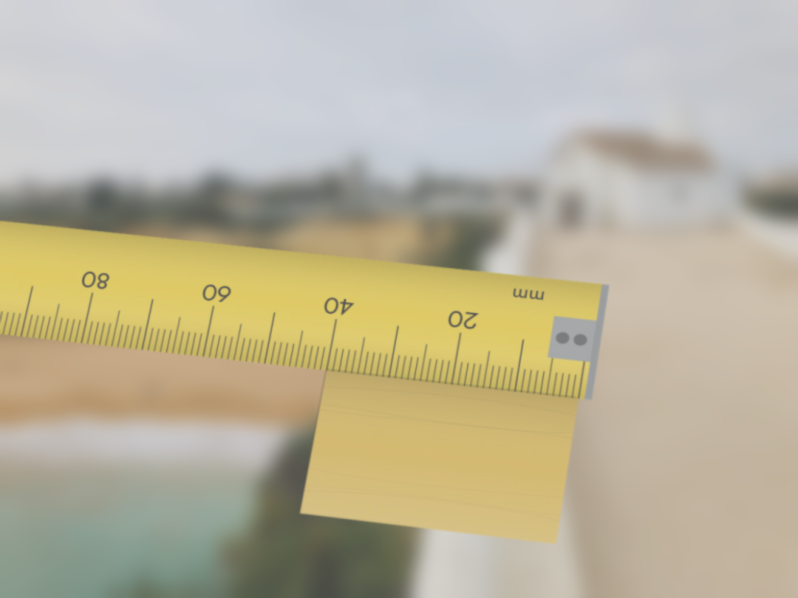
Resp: 40 mm
